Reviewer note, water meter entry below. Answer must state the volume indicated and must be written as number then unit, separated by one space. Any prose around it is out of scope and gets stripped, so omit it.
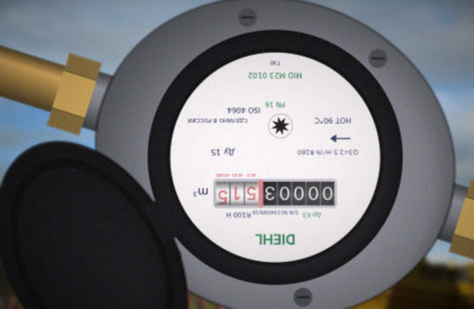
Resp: 3.515 m³
